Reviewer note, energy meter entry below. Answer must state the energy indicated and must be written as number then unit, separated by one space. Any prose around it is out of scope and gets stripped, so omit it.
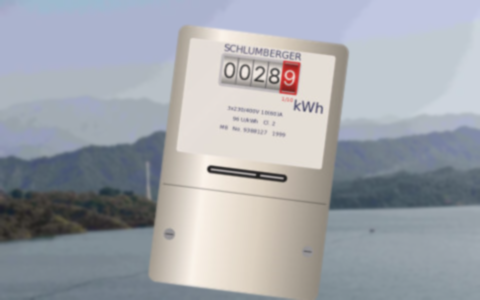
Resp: 28.9 kWh
